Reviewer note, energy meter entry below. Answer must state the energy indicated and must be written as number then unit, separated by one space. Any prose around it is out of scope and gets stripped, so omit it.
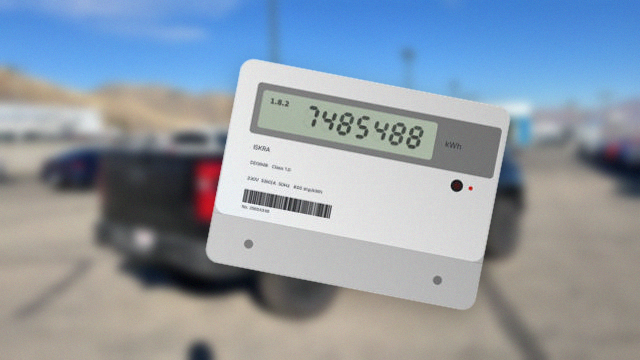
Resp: 7485488 kWh
